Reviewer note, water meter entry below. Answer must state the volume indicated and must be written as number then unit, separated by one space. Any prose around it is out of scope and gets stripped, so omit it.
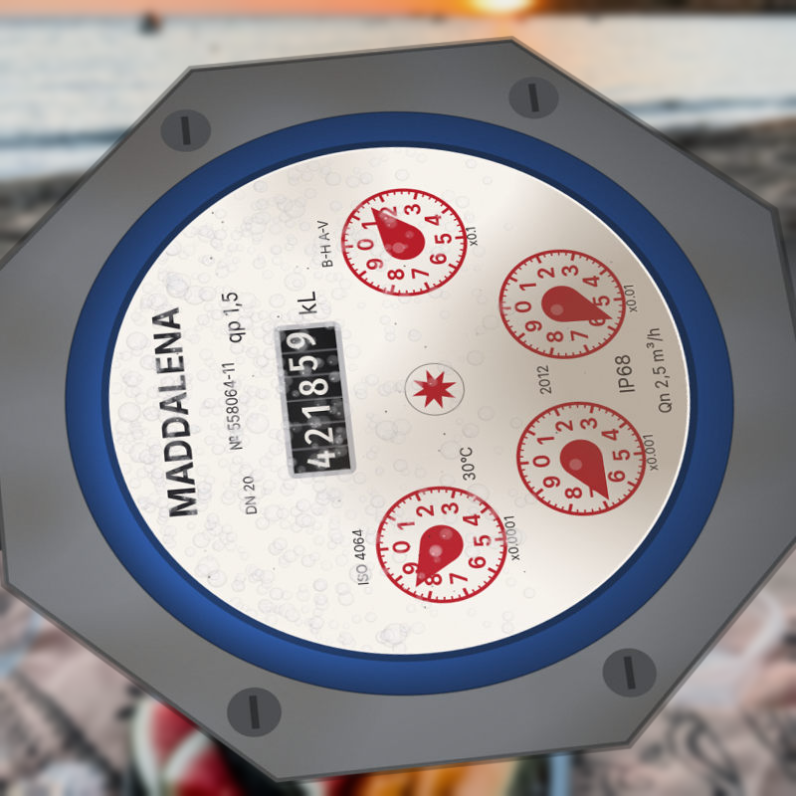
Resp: 421859.1568 kL
